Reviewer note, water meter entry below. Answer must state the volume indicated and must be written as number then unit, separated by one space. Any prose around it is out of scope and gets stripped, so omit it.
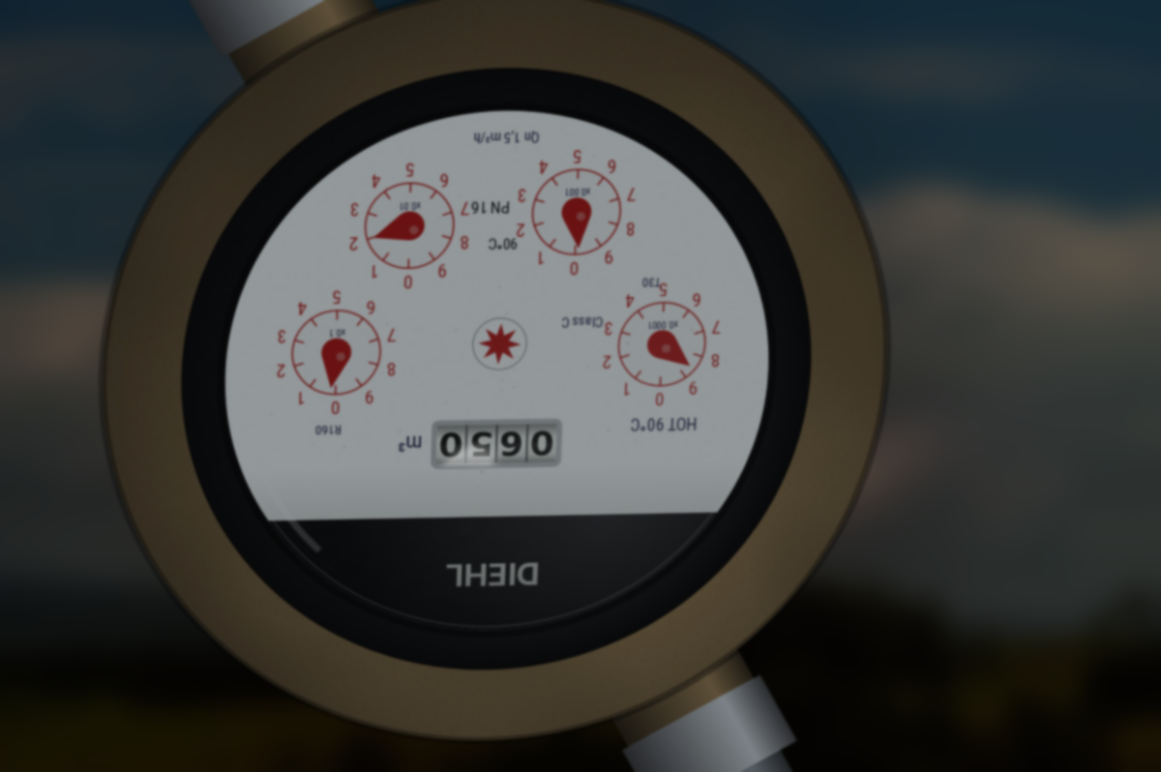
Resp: 650.0198 m³
